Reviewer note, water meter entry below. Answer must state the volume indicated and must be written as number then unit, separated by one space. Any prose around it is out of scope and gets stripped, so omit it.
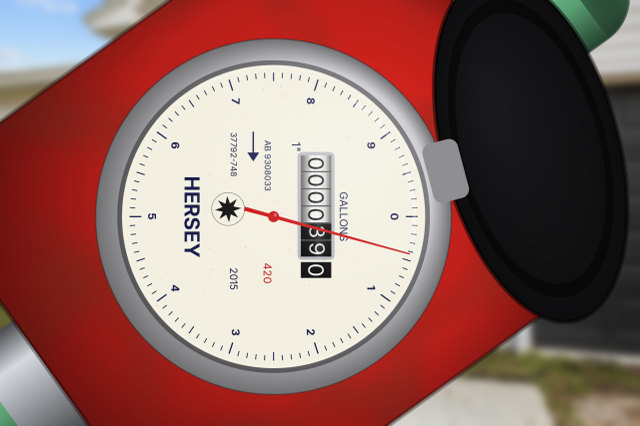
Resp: 390.4 gal
